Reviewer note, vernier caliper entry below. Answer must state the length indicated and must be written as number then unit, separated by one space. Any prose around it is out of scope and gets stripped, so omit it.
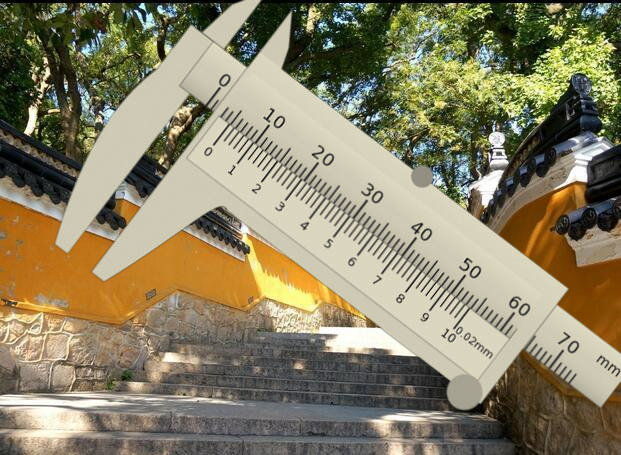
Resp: 4.8 mm
